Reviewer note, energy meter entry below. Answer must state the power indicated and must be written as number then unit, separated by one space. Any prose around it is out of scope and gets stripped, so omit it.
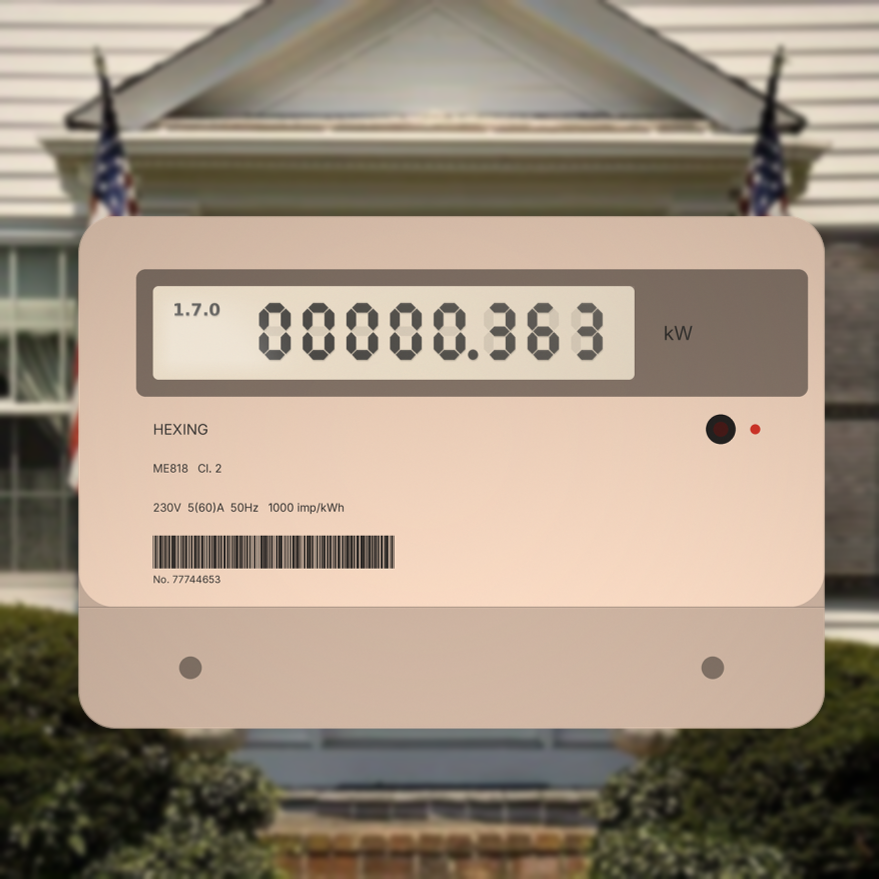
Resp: 0.363 kW
